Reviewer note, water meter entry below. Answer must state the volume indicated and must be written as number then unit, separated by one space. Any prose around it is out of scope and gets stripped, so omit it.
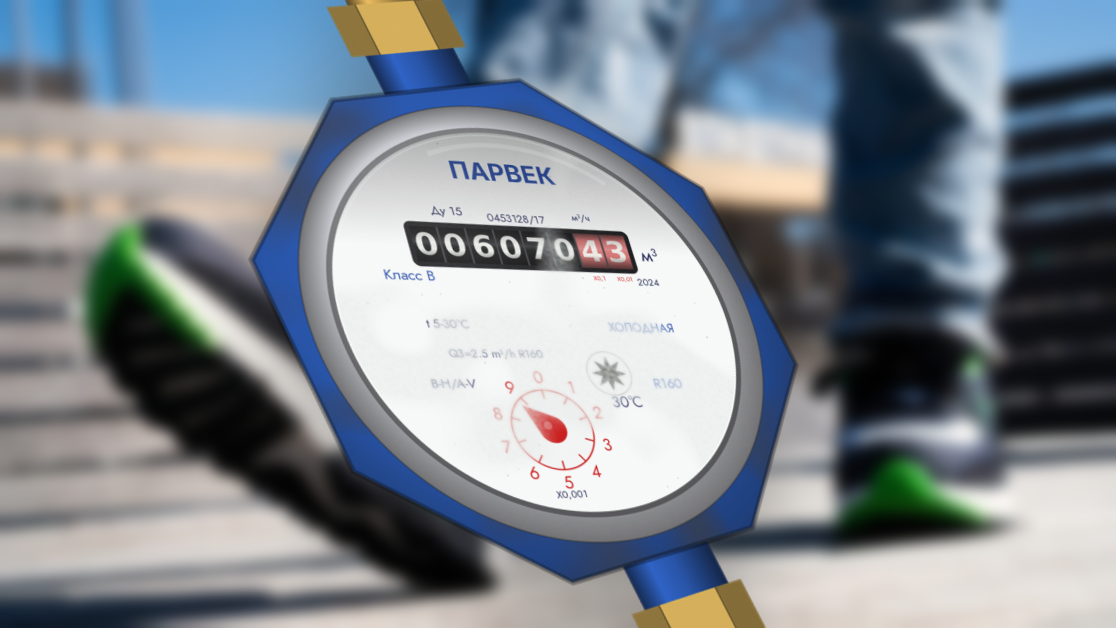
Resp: 6070.438 m³
